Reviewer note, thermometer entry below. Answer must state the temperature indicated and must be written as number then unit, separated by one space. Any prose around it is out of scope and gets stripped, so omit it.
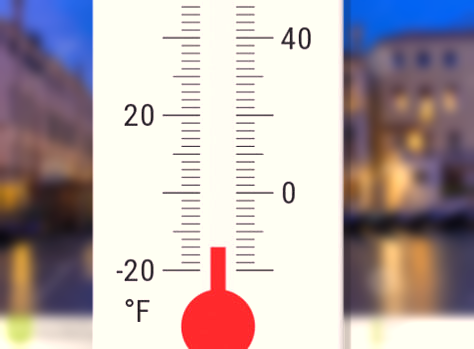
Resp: -14 °F
